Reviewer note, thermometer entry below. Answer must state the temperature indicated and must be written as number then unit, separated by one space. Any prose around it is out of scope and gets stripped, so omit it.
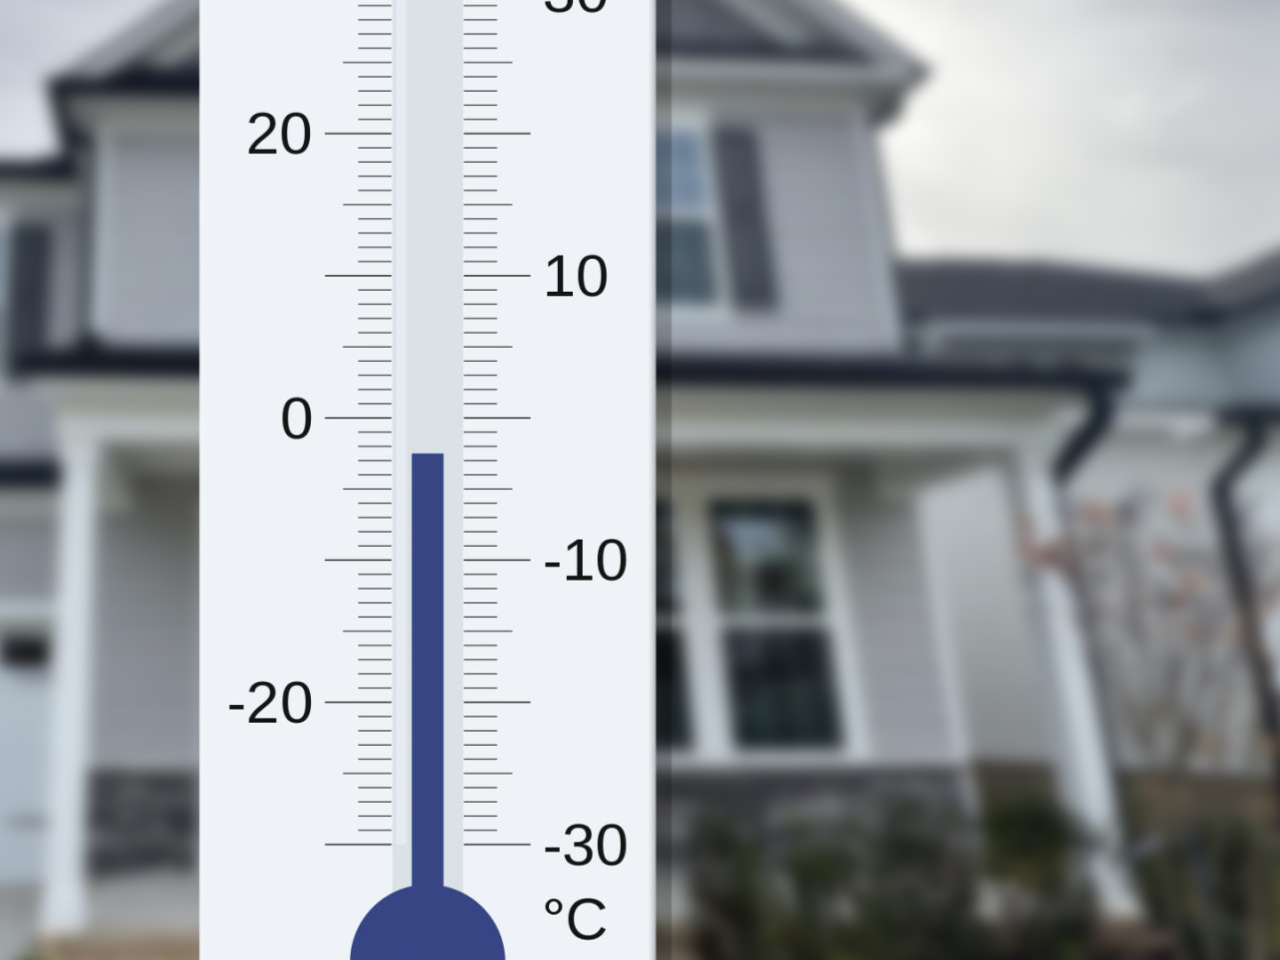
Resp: -2.5 °C
